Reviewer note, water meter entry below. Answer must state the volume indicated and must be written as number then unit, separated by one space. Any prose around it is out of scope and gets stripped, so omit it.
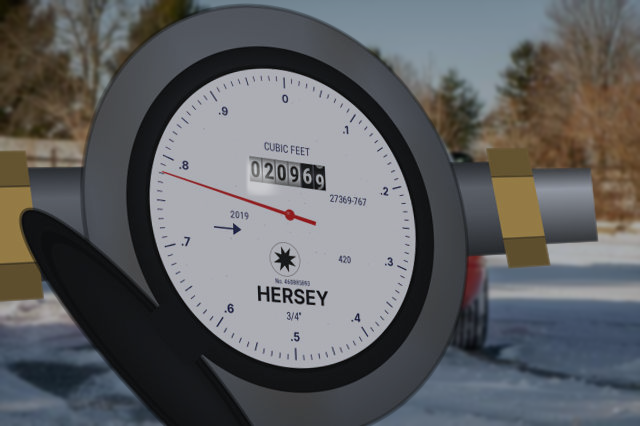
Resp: 20968.78 ft³
